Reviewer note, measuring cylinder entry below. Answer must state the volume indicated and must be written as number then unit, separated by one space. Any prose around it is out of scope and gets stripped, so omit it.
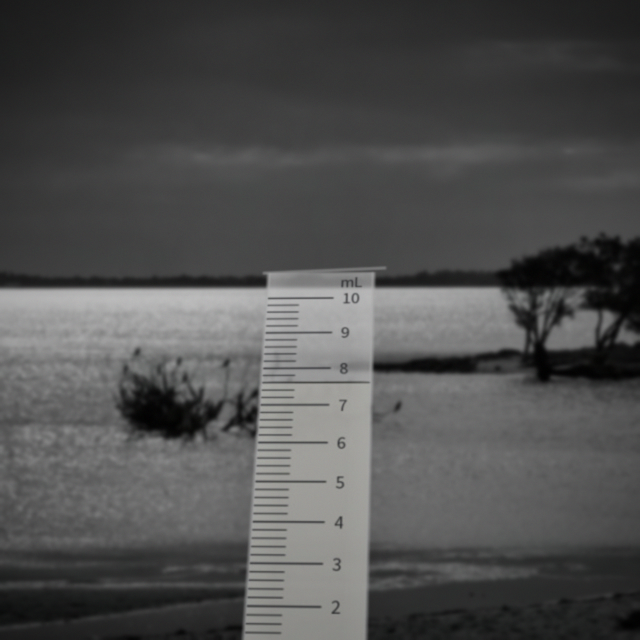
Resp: 7.6 mL
